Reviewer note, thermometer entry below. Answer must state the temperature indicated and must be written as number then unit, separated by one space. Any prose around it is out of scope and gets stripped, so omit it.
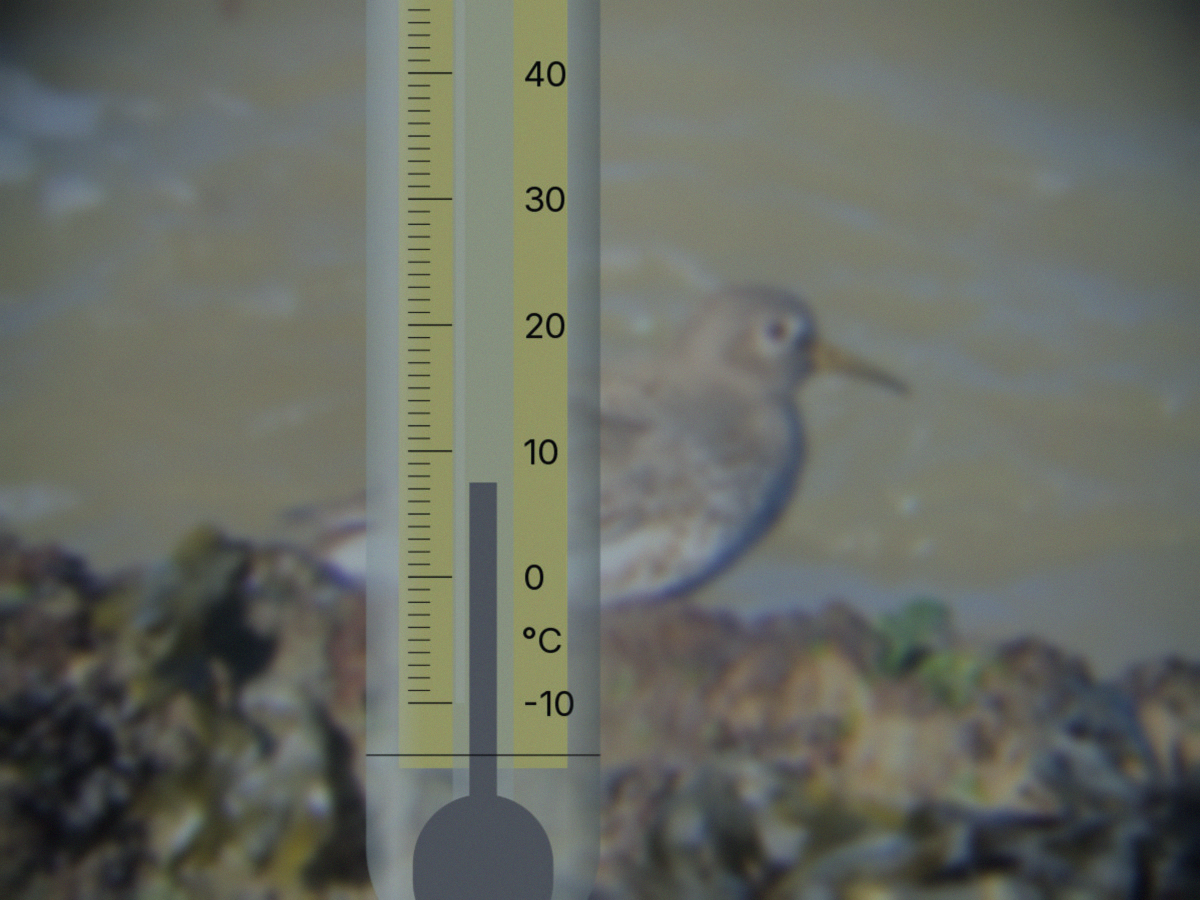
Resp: 7.5 °C
